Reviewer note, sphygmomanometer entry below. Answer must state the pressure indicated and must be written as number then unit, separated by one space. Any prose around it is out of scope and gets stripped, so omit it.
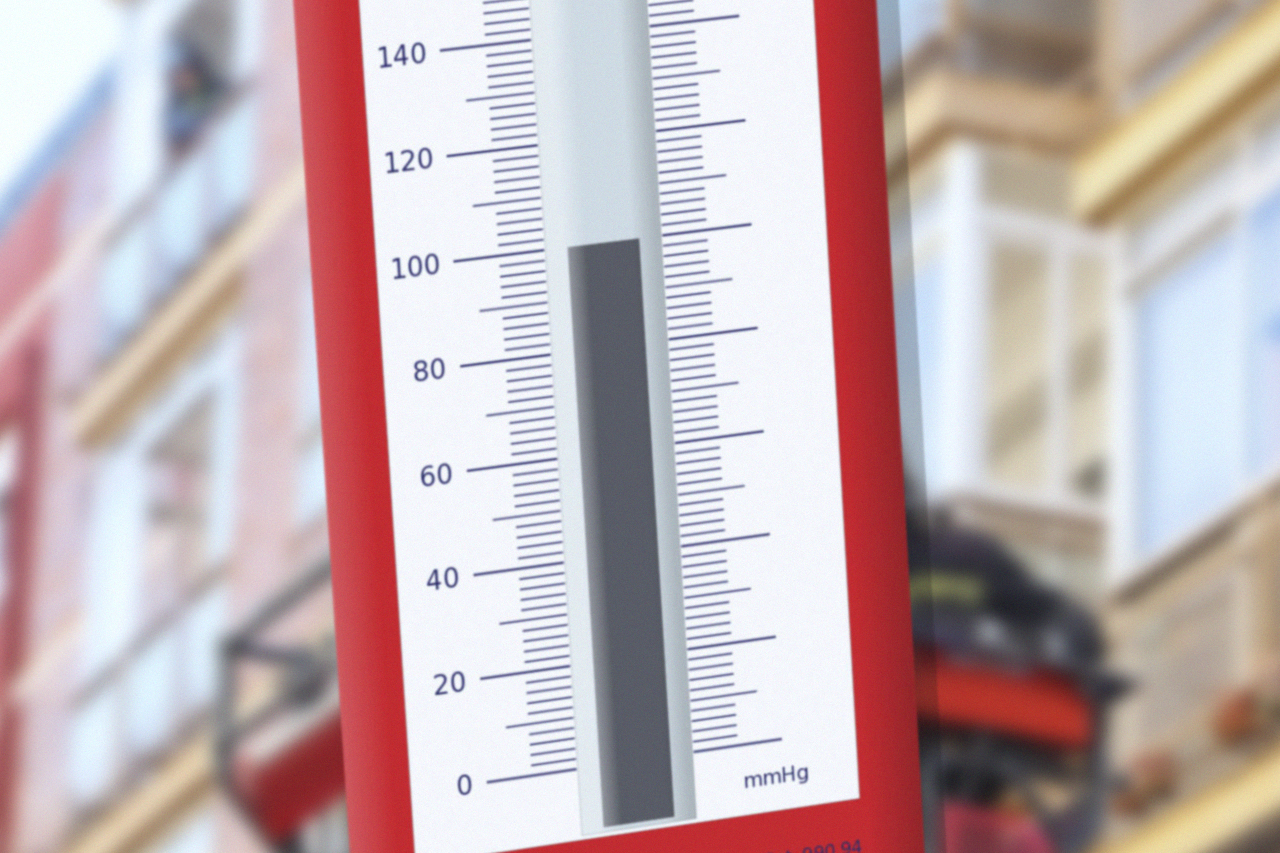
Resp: 100 mmHg
